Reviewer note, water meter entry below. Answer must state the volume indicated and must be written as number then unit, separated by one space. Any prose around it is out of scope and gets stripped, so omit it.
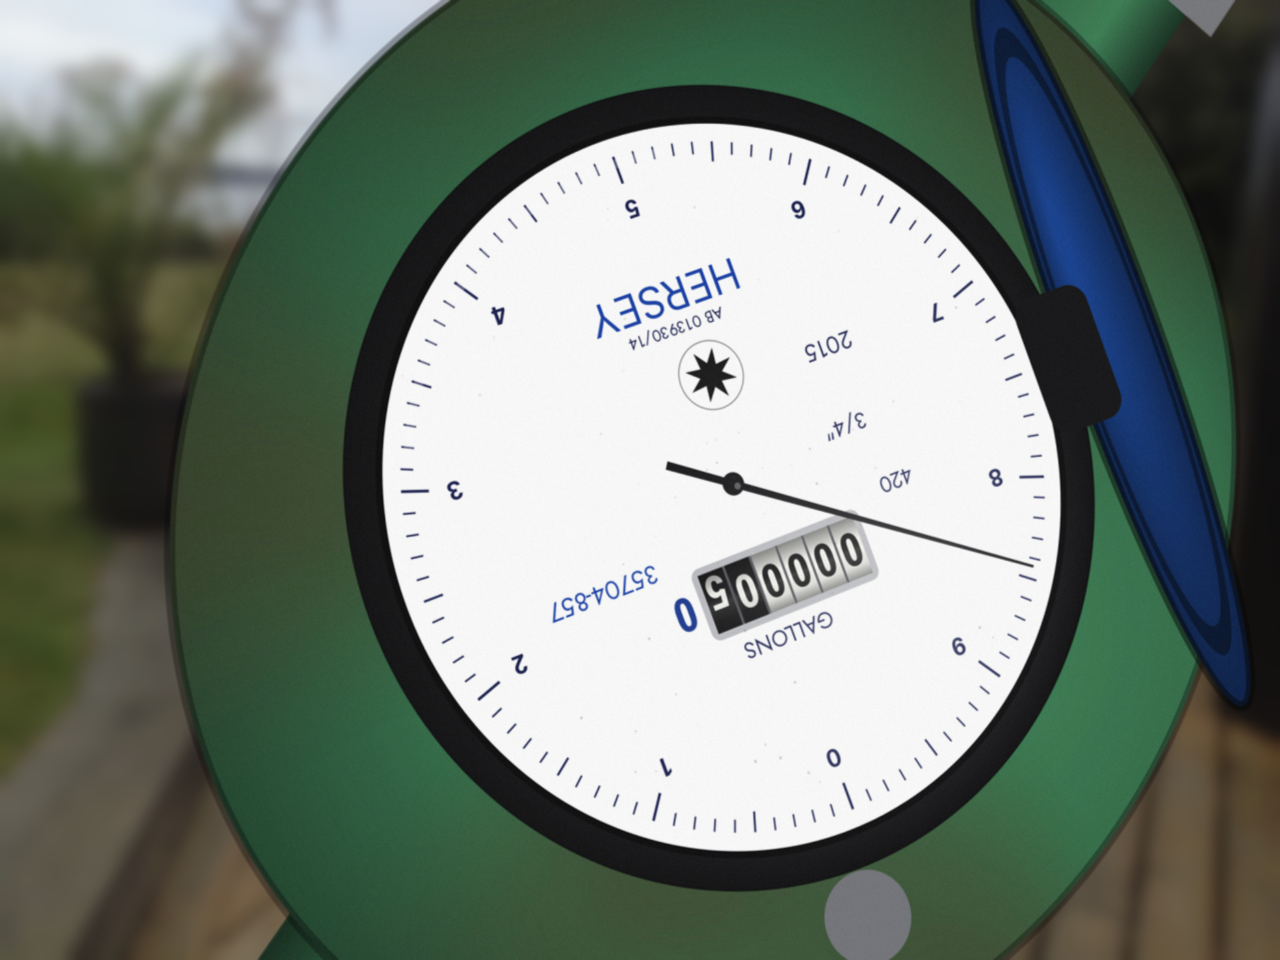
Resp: 48.4 gal
